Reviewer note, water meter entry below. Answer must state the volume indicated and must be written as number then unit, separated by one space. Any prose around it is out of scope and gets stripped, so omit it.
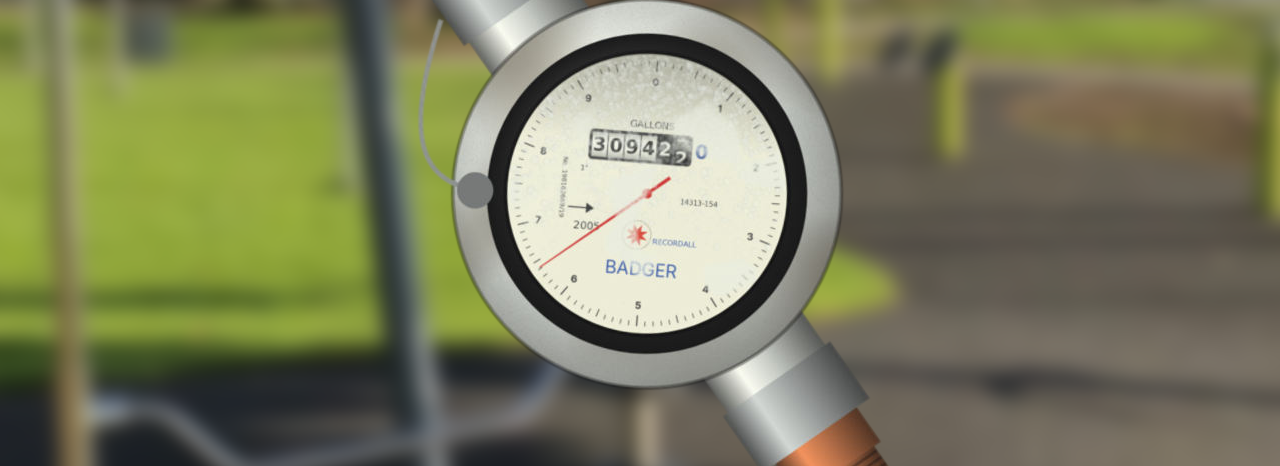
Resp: 3094216.4 gal
